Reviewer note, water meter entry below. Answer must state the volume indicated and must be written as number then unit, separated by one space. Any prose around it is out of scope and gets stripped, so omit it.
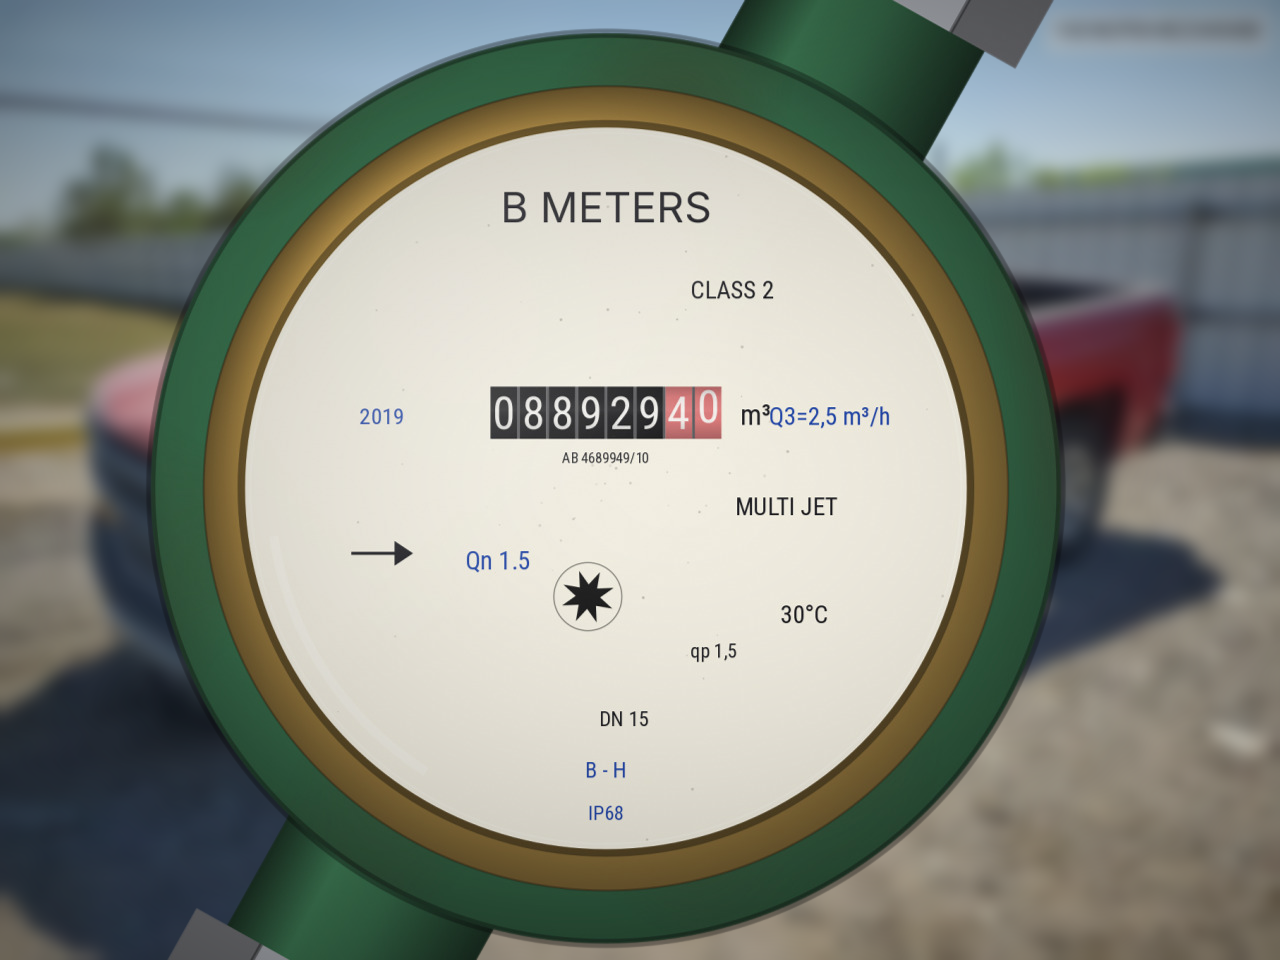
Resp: 88929.40 m³
